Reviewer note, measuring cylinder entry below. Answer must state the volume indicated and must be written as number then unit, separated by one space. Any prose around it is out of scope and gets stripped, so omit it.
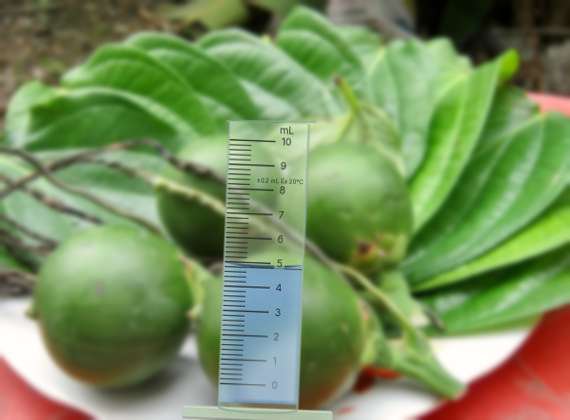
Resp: 4.8 mL
